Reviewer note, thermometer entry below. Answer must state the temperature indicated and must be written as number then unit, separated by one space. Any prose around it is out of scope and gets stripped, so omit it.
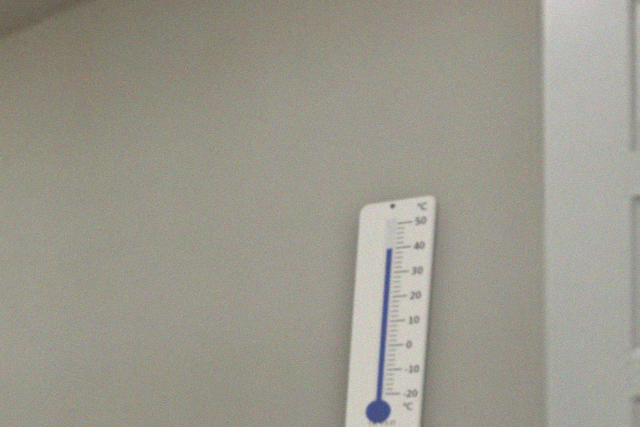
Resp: 40 °C
